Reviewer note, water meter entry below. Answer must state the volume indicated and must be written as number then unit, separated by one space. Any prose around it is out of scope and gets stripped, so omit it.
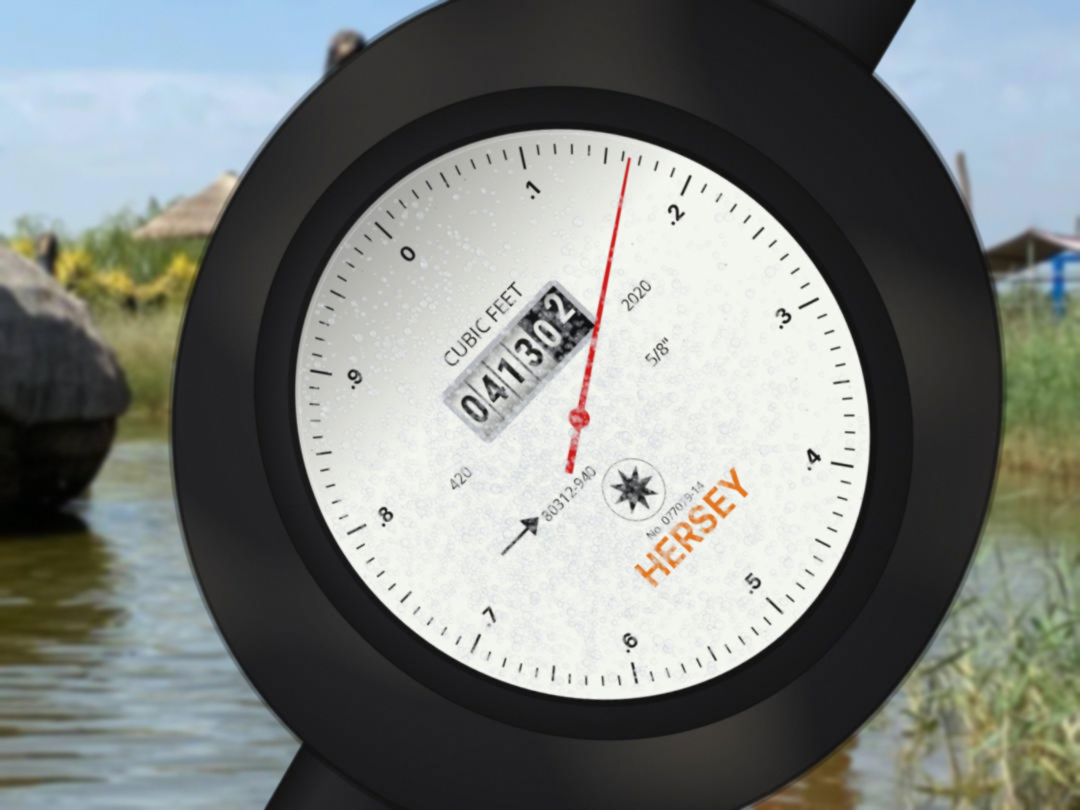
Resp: 41302.16 ft³
